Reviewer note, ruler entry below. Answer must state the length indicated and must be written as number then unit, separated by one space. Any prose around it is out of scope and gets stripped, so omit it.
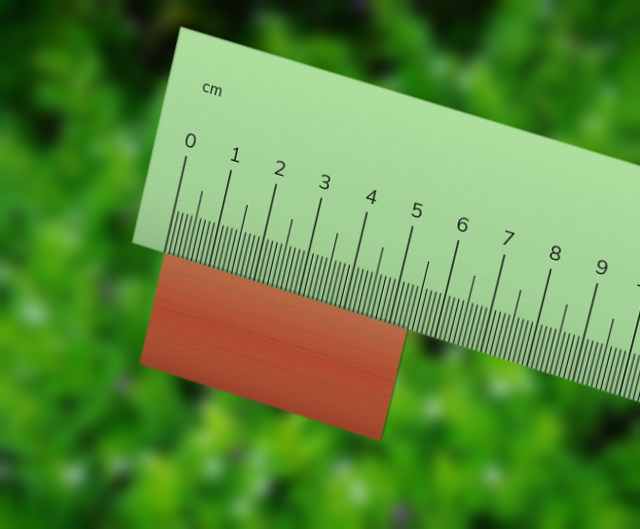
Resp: 5.4 cm
